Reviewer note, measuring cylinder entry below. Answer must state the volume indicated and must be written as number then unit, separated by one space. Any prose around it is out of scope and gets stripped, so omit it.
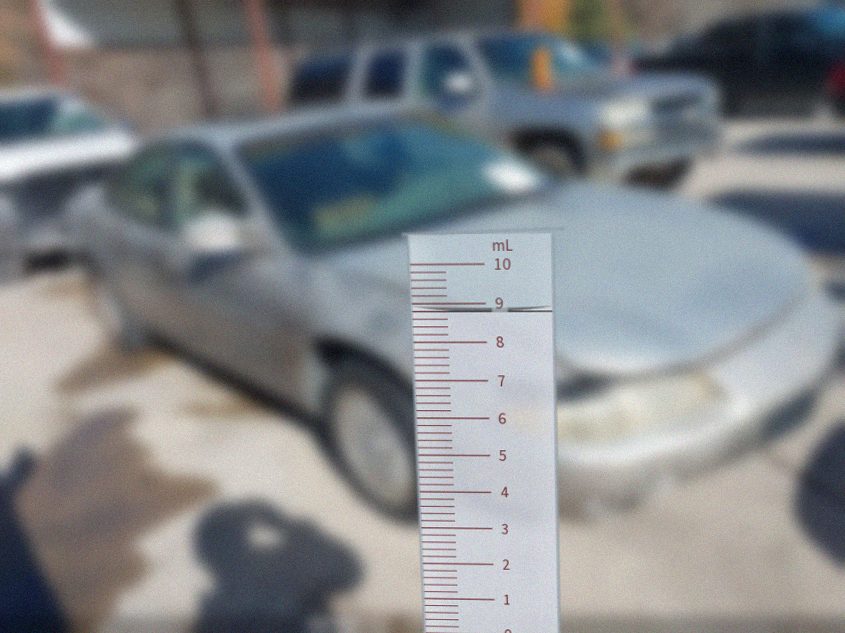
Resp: 8.8 mL
